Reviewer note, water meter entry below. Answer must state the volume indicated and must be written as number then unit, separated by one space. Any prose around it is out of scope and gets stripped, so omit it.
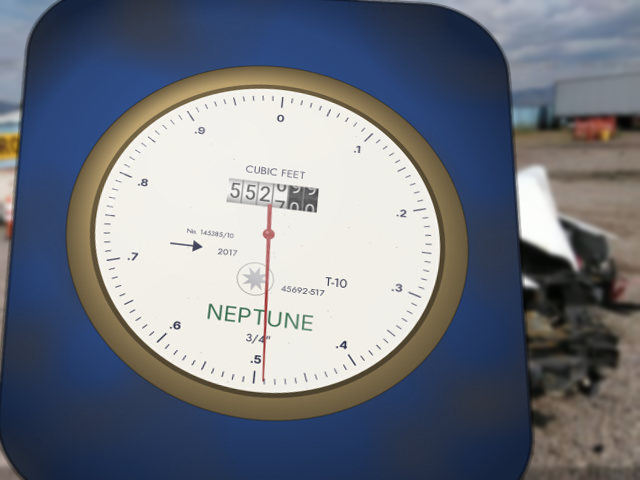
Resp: 552699.49 ft³
